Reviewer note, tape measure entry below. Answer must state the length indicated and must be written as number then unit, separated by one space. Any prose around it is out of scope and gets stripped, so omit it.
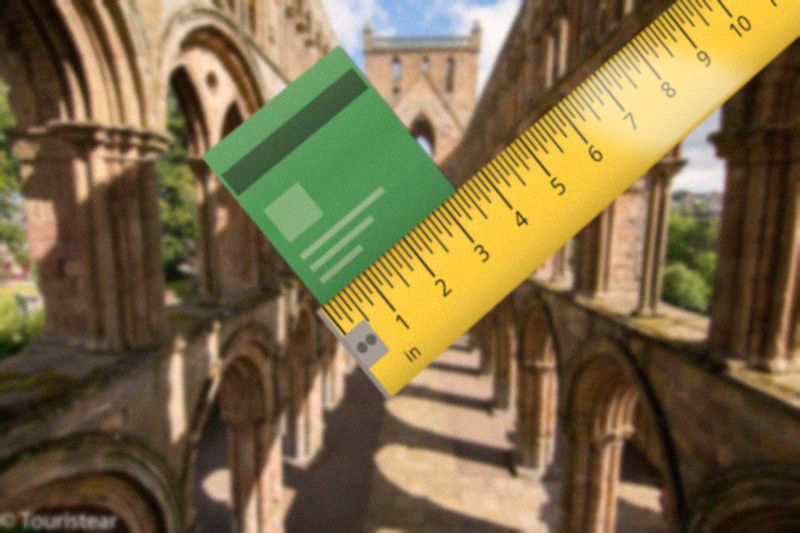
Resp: 3.375 in
